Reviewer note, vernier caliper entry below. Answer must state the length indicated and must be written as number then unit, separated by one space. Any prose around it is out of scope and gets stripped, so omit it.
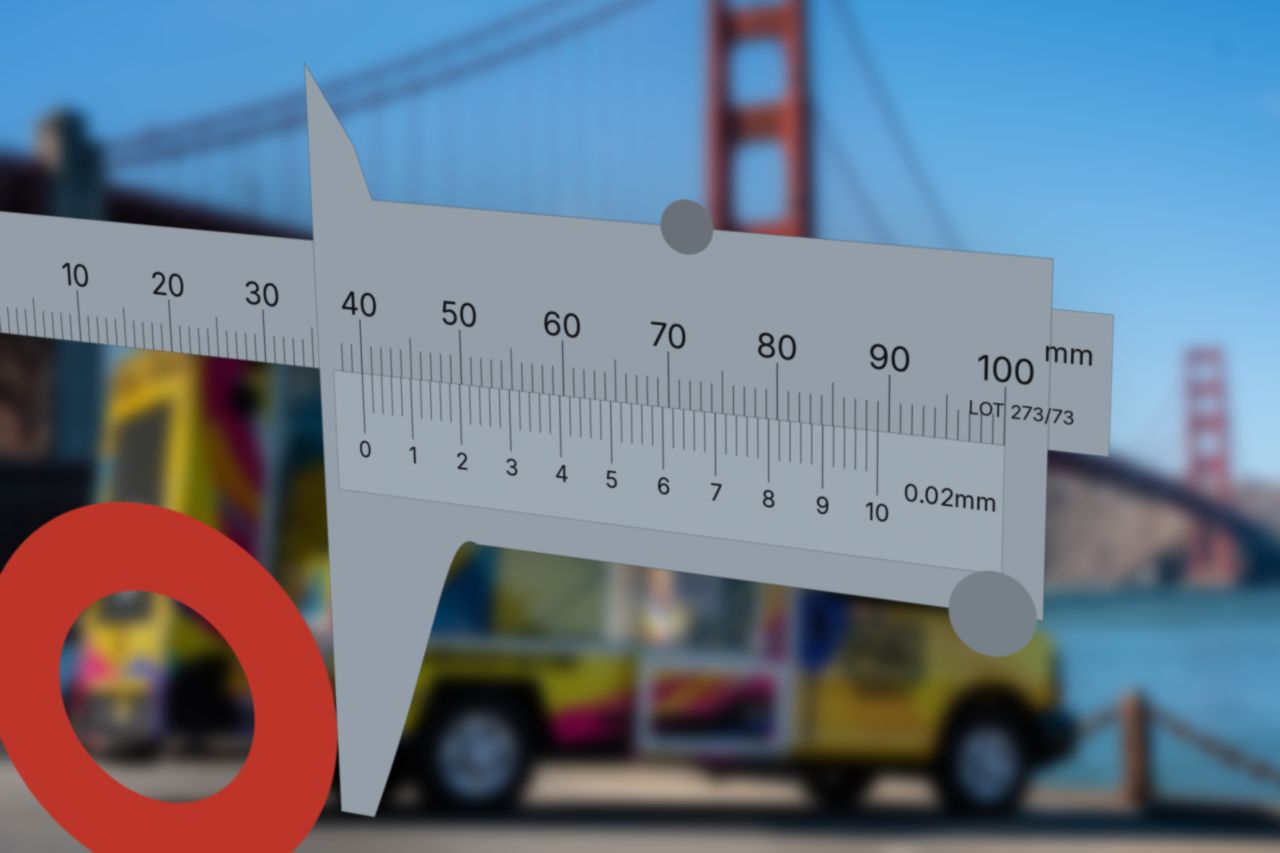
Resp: 40.0 mm
